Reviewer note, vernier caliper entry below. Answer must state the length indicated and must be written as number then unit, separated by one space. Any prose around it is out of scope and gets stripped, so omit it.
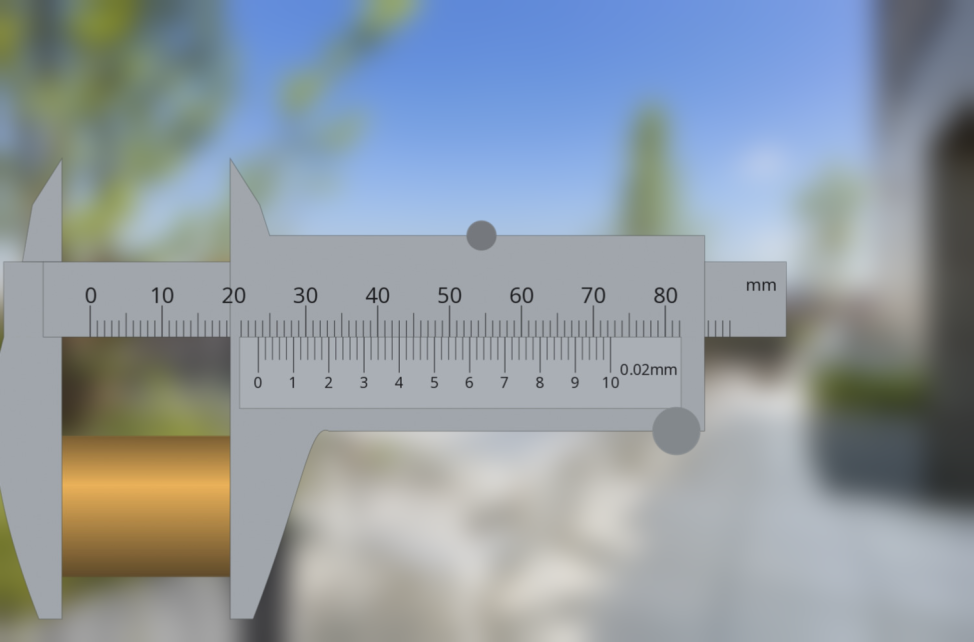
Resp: 23.4 mm
